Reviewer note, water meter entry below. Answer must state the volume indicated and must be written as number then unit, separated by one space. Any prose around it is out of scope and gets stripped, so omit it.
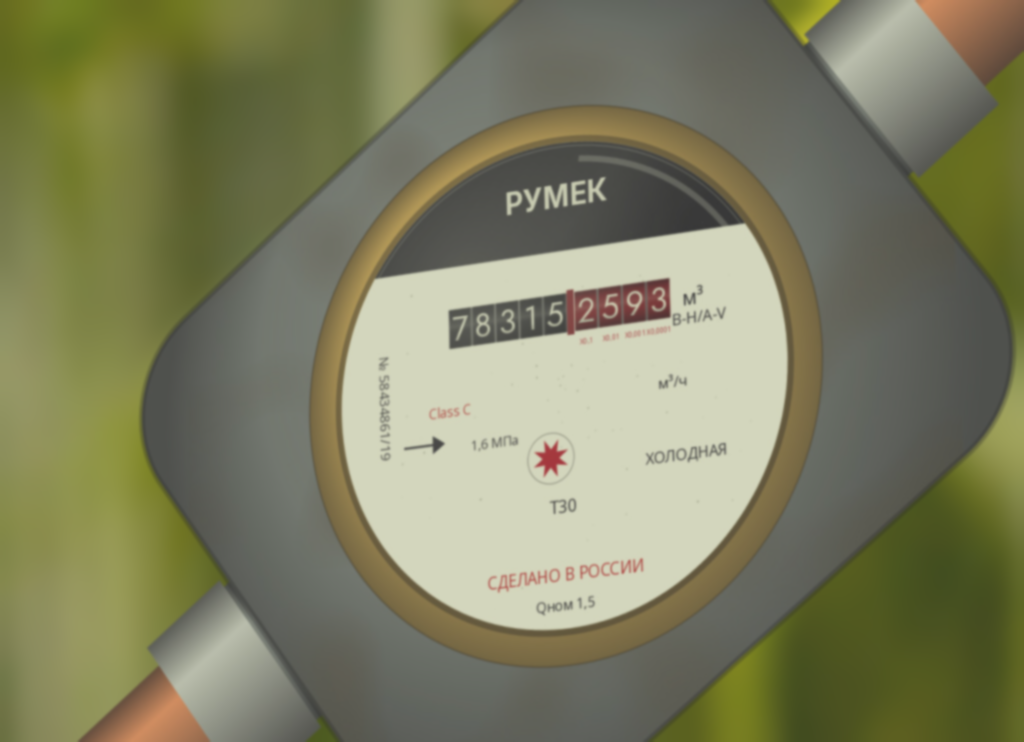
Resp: 78315.2593 m³
